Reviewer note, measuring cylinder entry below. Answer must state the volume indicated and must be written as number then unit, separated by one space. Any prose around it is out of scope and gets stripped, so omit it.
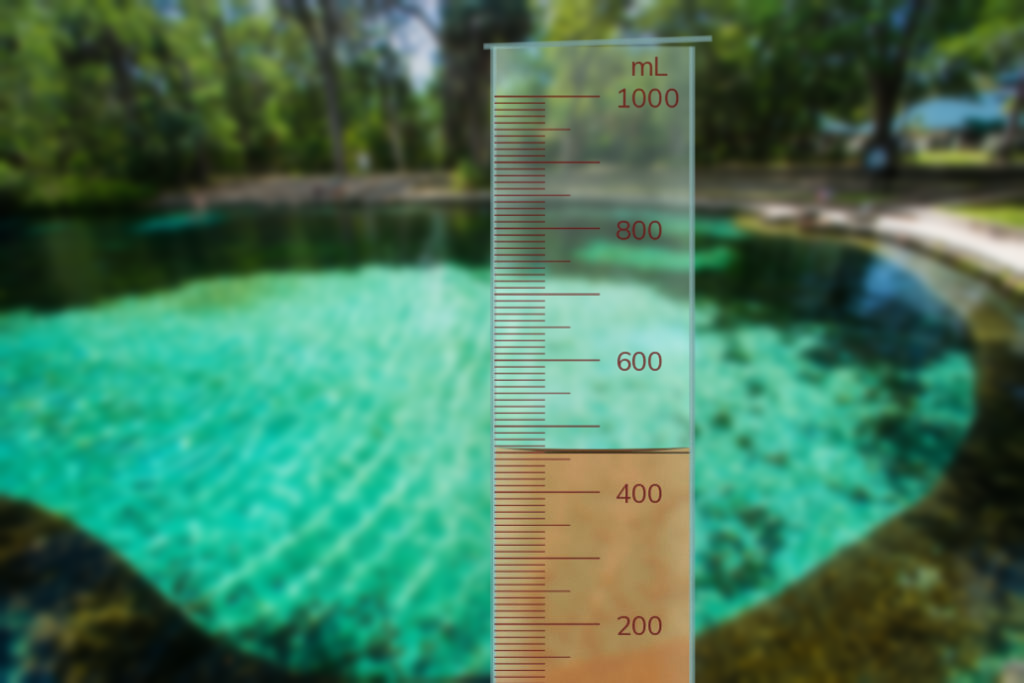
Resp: 460 mL
